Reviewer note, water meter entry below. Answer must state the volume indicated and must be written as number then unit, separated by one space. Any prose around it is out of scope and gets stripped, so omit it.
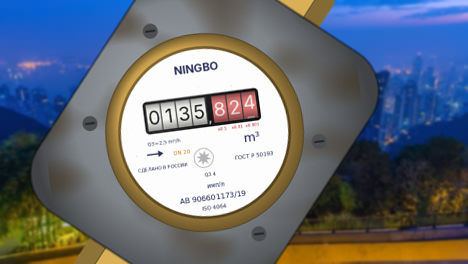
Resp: 135.824 m³
